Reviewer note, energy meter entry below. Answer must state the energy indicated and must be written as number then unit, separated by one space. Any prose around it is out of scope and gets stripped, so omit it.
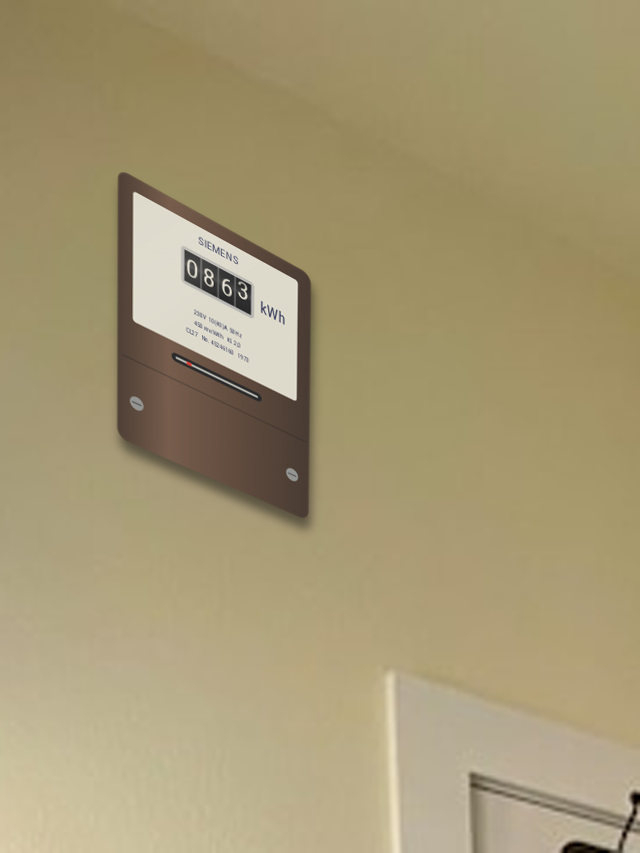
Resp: 863 kWh
